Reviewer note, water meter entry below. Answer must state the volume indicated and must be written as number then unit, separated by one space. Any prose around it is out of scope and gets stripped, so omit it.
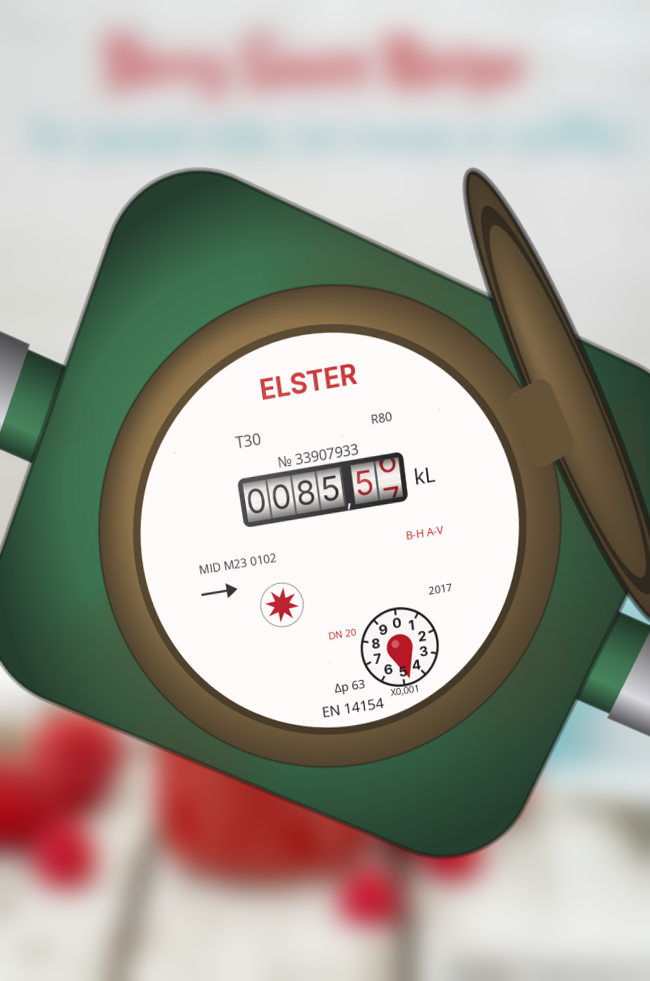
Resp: 85.564 kL
